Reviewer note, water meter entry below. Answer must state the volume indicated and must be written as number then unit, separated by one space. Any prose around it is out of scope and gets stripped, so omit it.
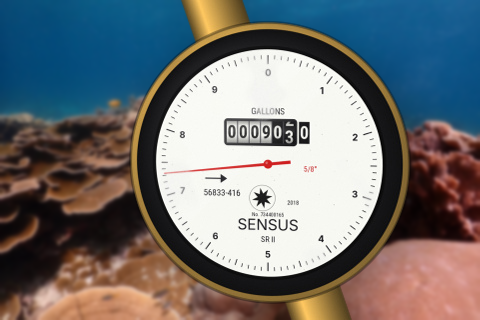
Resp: 9027.3 gal
